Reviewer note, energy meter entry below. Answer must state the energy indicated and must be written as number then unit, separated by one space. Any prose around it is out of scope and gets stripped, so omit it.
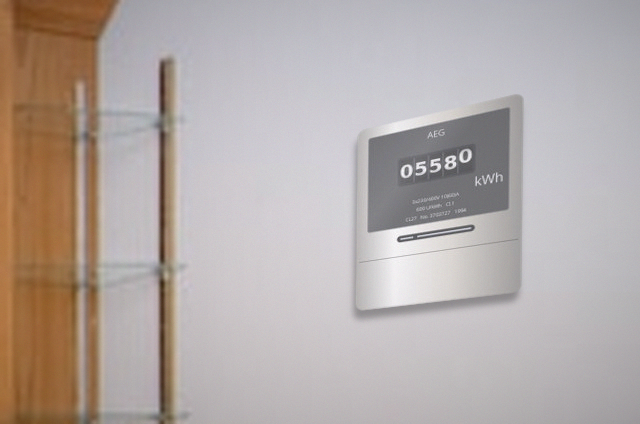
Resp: 5580 kWh
